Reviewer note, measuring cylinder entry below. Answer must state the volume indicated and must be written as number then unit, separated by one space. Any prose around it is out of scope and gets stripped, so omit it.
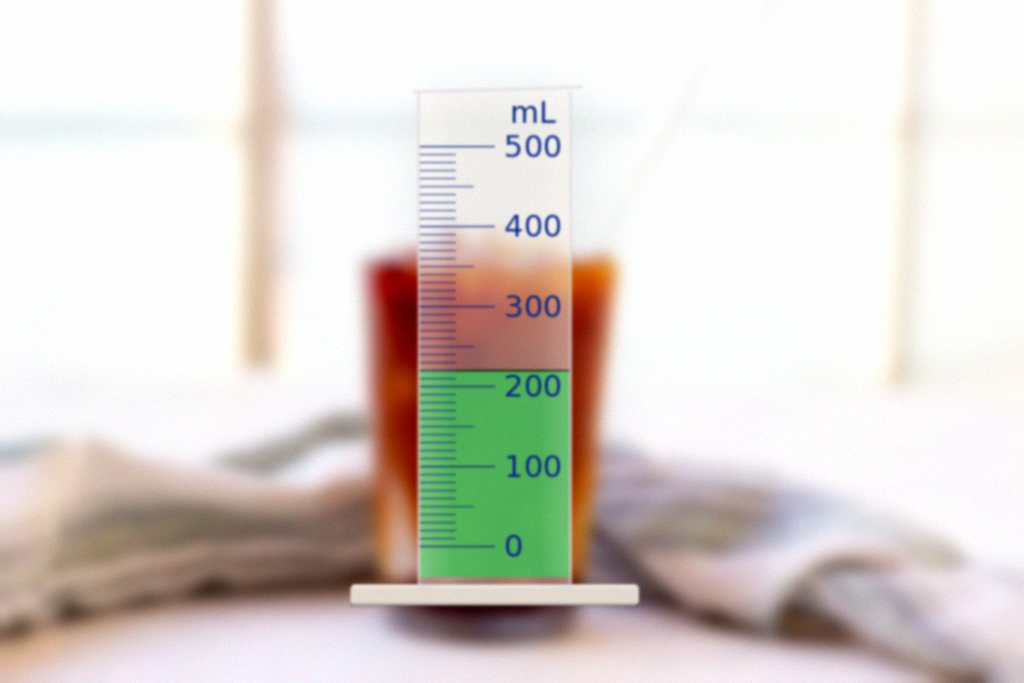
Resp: 220 mL
